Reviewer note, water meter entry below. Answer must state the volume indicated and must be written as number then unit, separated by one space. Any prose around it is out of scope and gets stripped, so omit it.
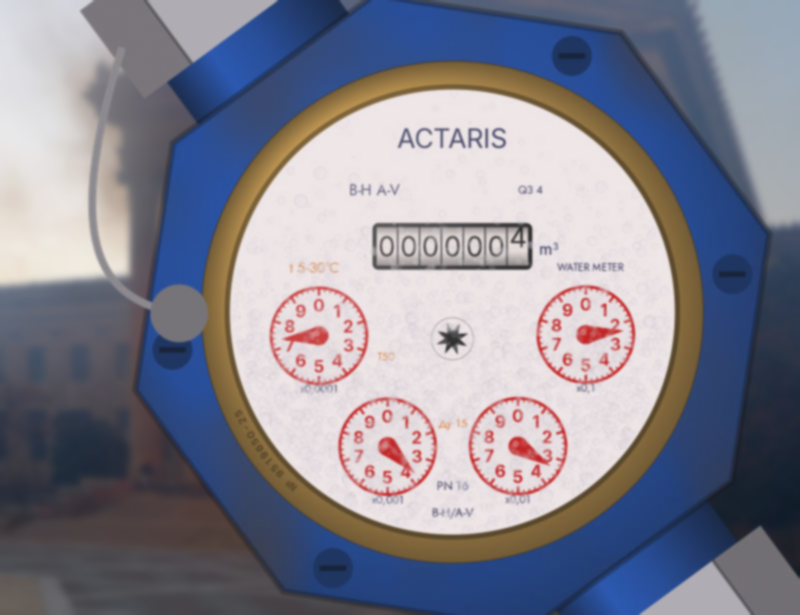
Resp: 4.2337 m³
